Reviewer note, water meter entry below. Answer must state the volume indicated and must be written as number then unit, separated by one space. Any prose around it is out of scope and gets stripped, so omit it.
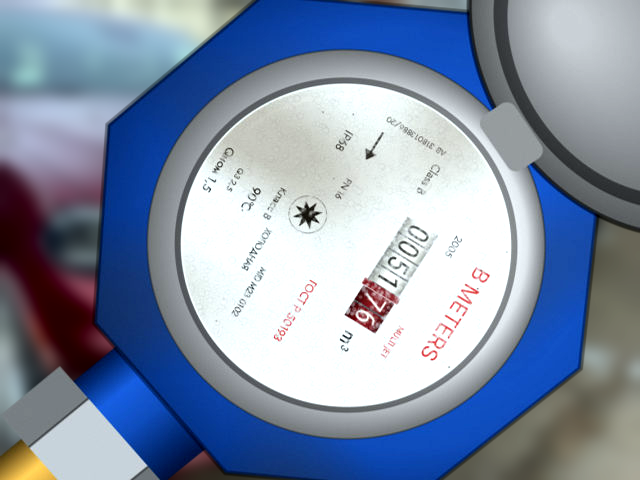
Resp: 51.76 m³
